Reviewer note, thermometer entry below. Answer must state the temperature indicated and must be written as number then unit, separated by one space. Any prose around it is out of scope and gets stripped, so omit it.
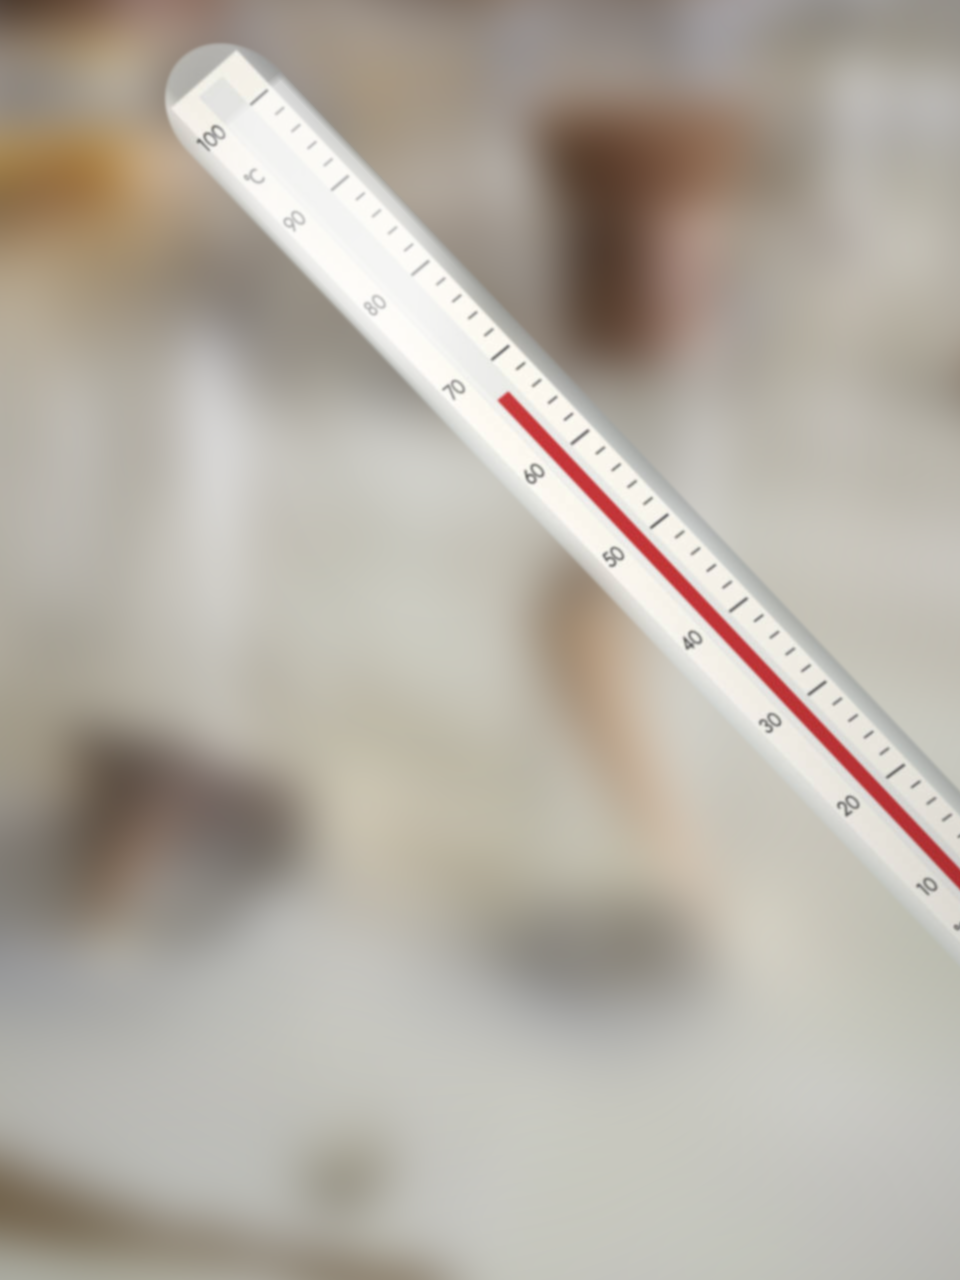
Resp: 67 °C
